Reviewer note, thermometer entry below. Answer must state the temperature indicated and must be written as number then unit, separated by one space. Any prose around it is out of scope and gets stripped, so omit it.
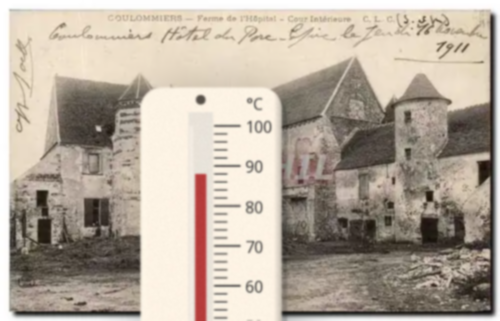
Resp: 88 °C
